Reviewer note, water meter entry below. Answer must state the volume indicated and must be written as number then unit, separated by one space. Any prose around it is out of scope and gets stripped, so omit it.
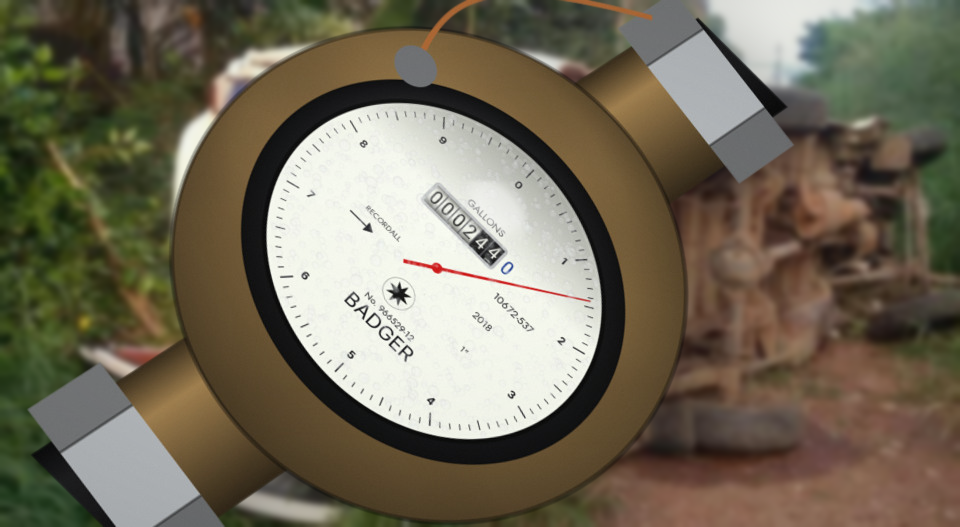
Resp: 2441.4 gal
